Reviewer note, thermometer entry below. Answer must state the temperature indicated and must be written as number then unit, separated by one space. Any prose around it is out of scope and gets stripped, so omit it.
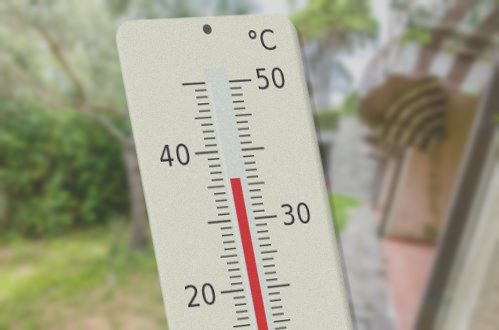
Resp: 36 °C
